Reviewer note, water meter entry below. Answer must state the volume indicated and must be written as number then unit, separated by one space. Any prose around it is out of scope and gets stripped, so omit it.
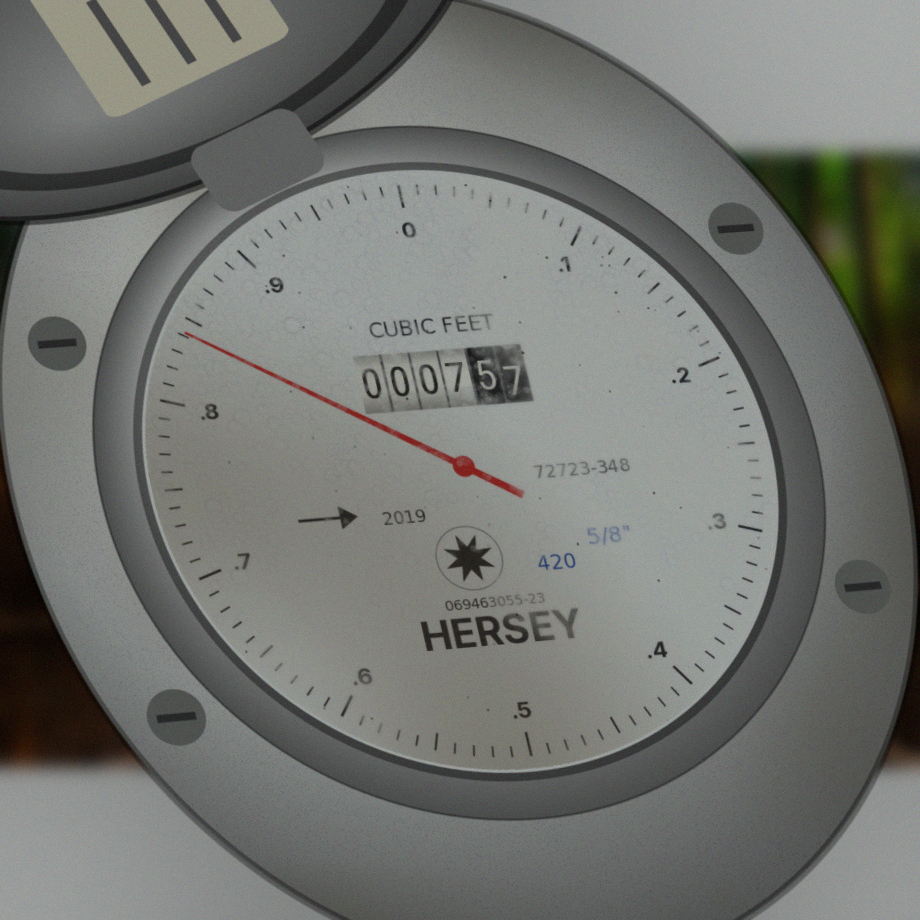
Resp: 756.84 ft³
